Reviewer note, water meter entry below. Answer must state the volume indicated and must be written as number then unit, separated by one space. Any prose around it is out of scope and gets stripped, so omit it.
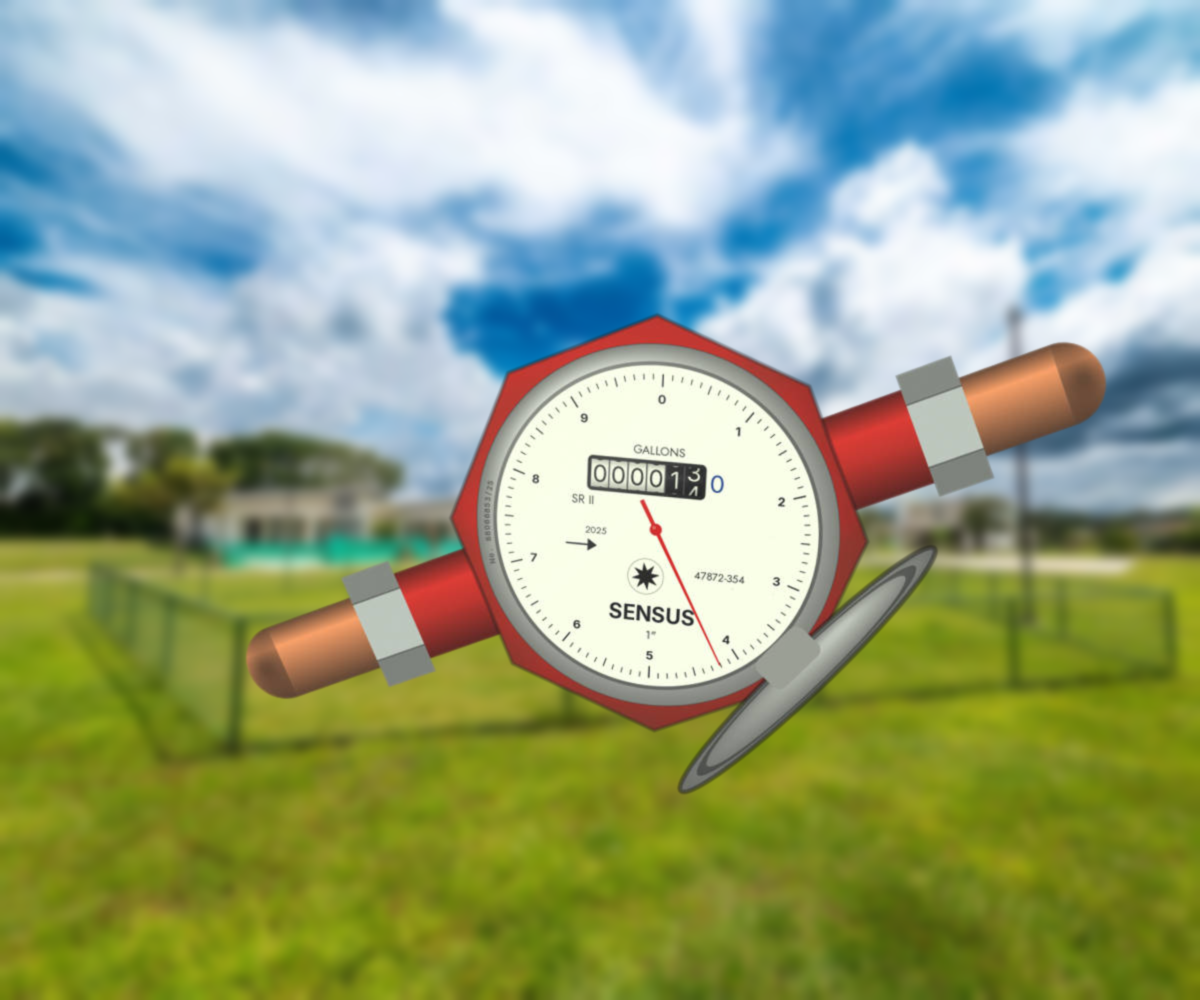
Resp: 134.2 gal
